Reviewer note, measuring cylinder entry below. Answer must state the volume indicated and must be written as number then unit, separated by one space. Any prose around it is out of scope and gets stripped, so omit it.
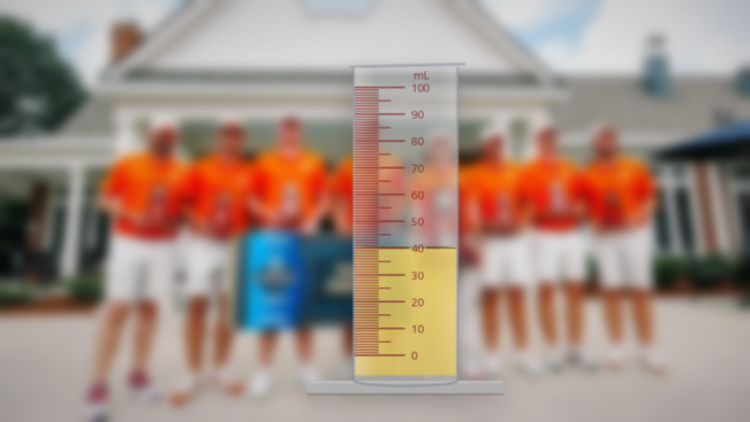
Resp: 40 mL
